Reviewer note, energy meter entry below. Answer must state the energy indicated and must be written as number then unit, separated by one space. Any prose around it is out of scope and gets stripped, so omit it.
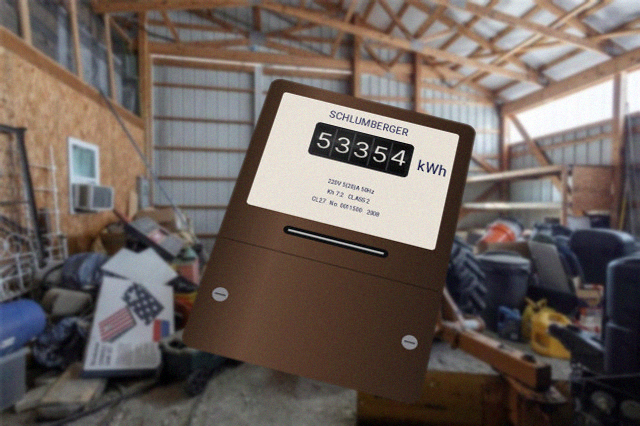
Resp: 53354 kWh
